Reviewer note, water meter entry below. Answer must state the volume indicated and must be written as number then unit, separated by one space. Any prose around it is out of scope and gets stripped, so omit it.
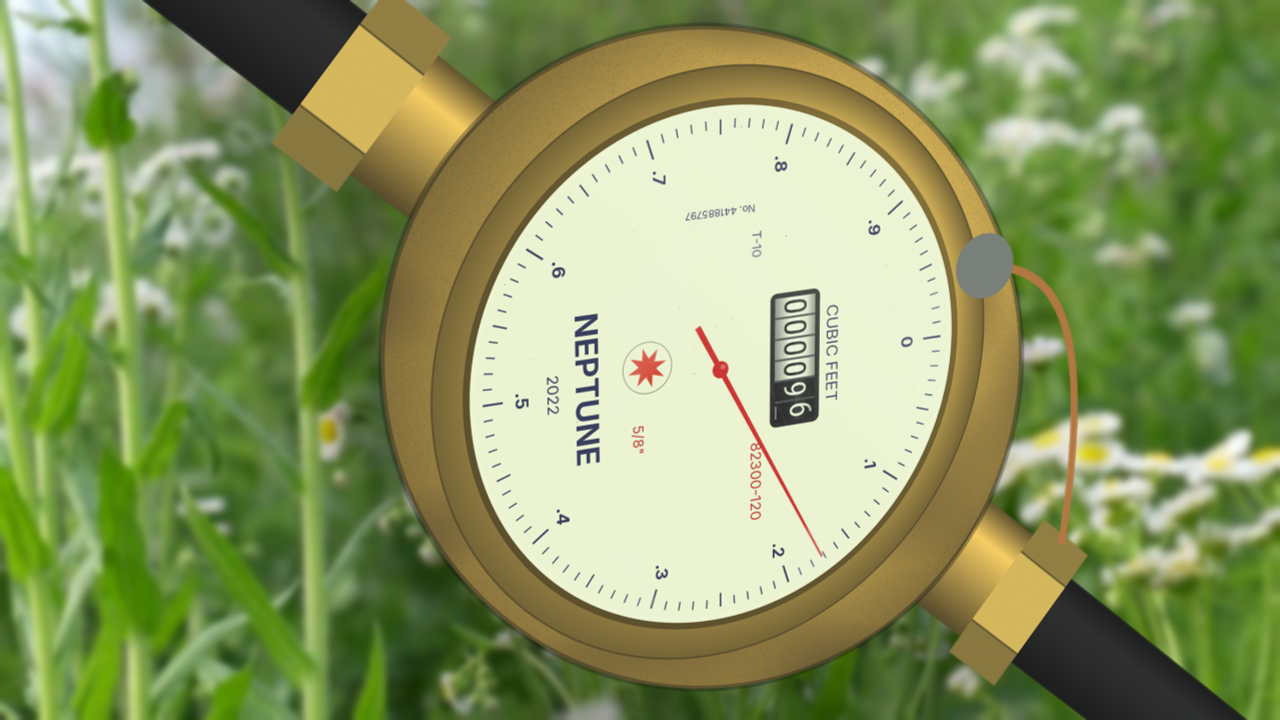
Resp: 96.17 ft³
